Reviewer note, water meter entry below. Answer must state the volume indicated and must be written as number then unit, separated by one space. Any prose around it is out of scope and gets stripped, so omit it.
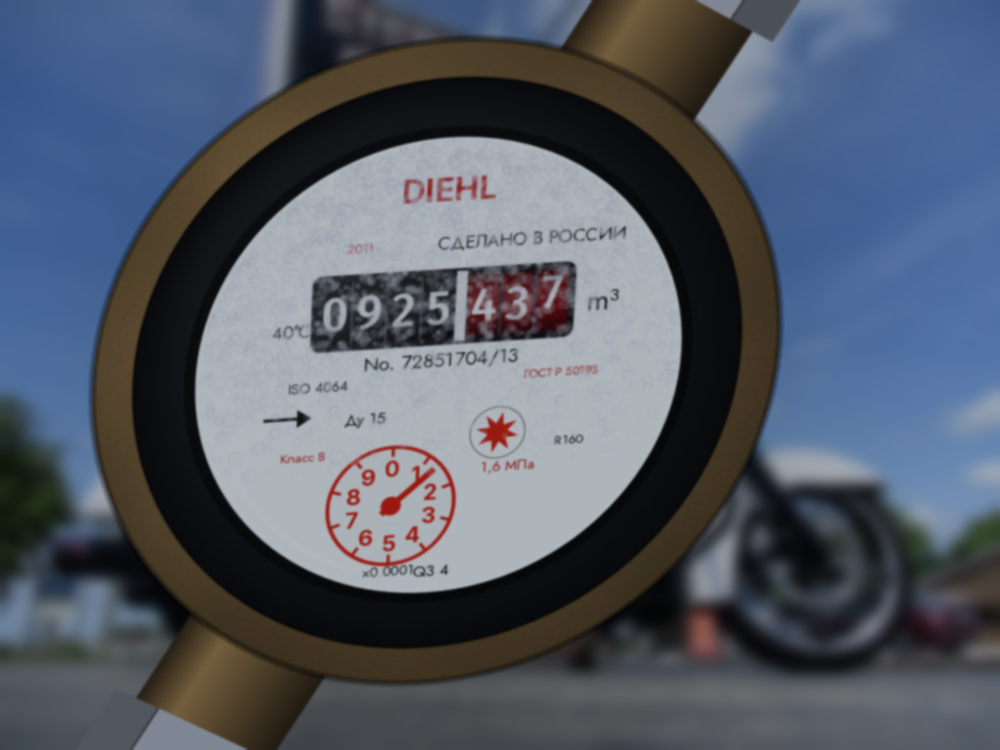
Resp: 925.4371 m³
